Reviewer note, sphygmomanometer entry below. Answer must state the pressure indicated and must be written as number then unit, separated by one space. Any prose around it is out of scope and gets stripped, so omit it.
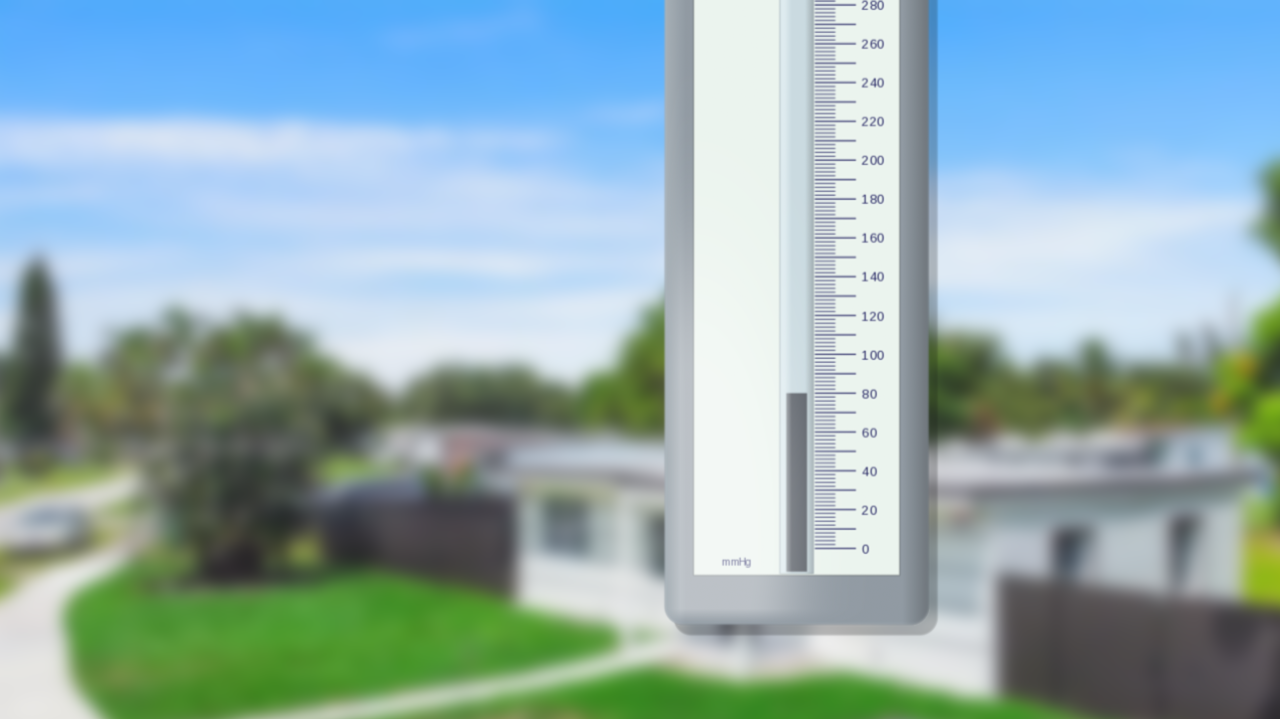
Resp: 80 mmHg
